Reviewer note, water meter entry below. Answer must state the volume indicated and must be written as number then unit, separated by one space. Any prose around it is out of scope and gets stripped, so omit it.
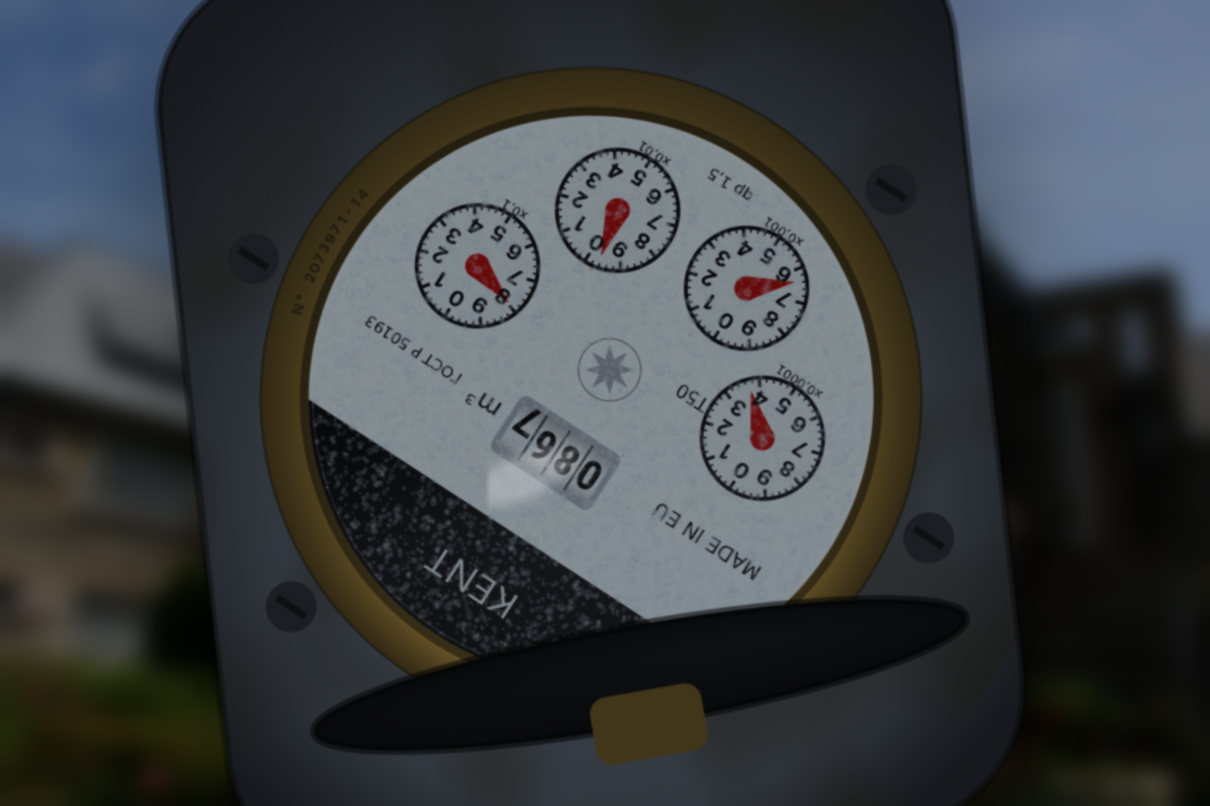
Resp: 866.7963 m³
